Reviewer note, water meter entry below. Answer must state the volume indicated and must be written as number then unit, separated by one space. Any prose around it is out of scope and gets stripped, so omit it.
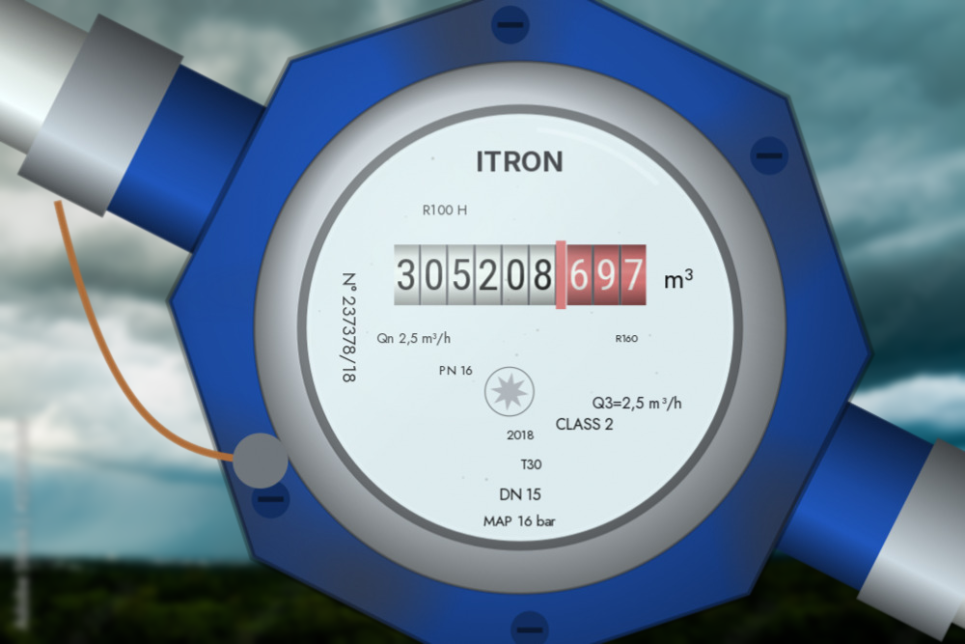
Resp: 305208.697 m³
